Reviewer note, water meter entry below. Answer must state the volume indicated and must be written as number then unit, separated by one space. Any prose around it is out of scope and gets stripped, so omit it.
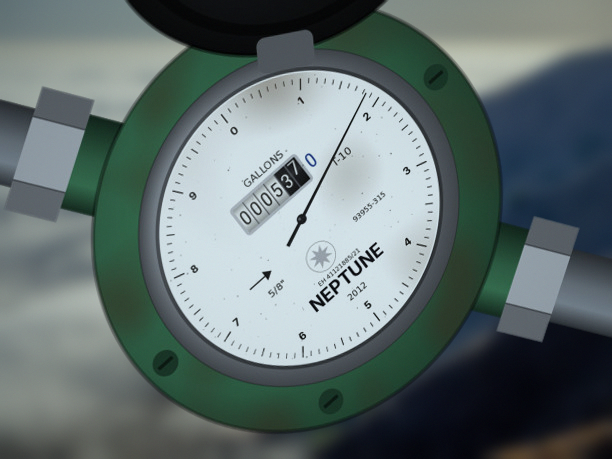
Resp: 5371.8 gal
